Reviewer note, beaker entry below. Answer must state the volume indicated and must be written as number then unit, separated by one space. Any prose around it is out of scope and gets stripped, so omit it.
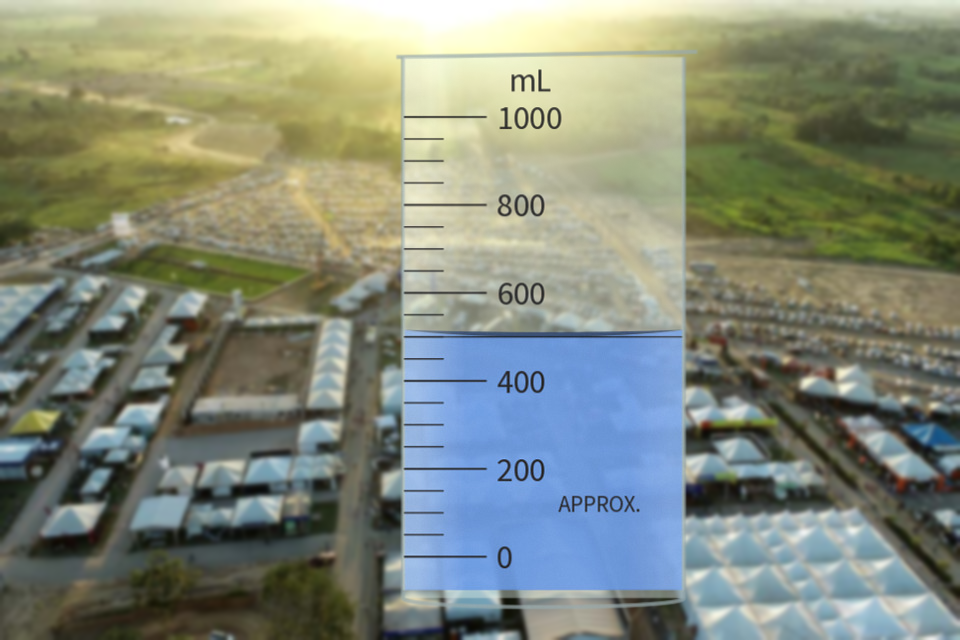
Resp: 500 mL
